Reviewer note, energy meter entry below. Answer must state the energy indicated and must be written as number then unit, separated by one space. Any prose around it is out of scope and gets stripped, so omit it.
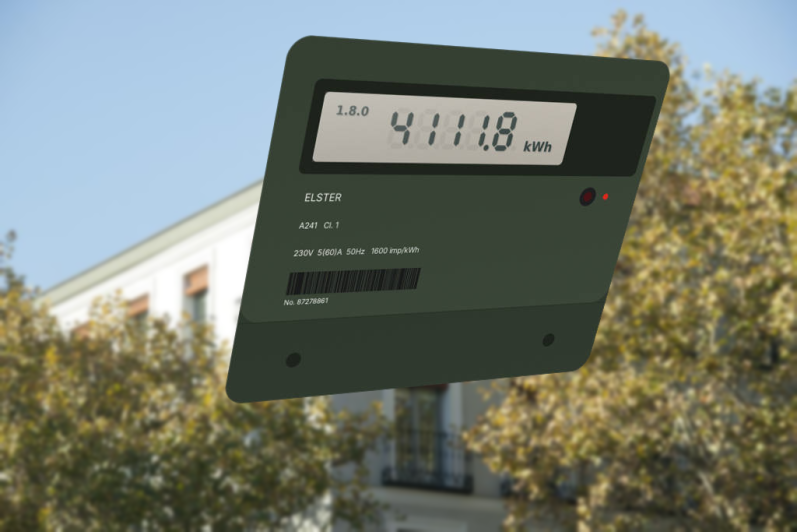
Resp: 4111.8 kWh
